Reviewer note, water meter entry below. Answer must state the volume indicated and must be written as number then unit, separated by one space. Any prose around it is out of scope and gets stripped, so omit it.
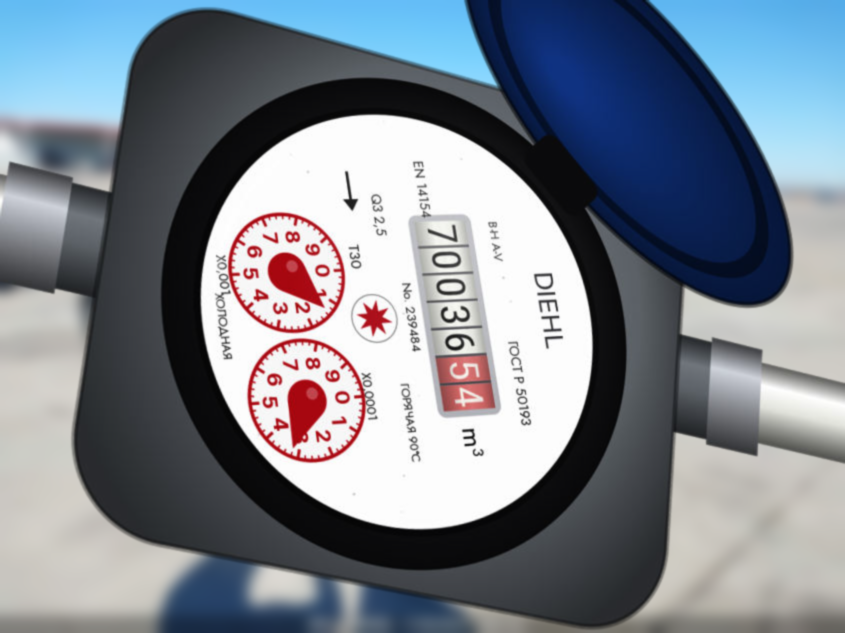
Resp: 70036.5413 m³
